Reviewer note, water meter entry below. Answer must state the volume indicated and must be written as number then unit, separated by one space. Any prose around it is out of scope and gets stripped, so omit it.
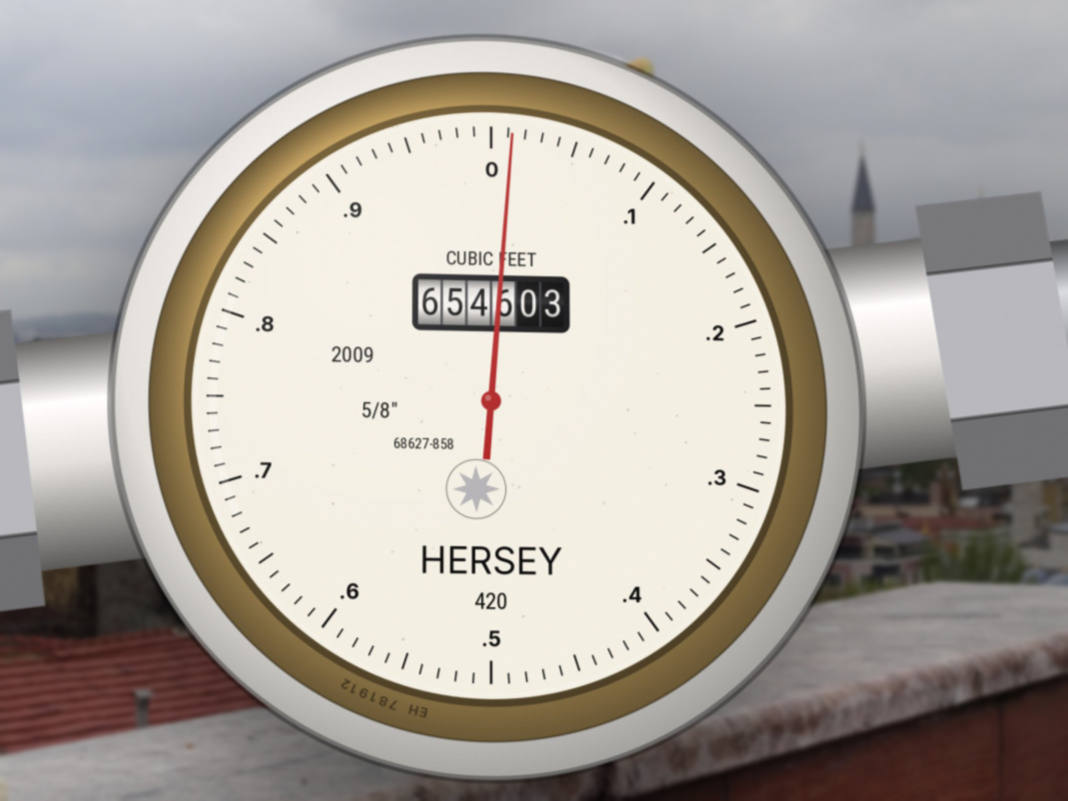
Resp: 654603.01 ft³
